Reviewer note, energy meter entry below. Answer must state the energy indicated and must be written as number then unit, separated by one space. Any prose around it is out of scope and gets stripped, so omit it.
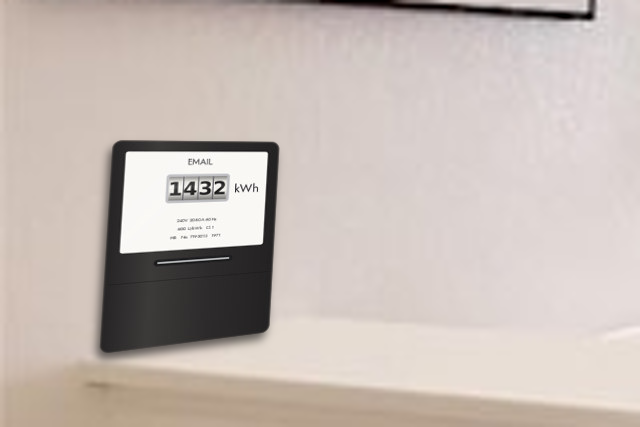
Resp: 1432 kWh
